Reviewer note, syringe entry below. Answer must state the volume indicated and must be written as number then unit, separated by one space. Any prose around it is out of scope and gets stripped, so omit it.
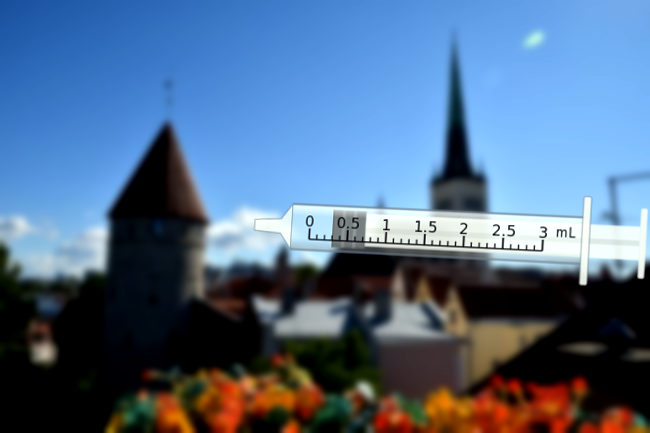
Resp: 0.3 mL
